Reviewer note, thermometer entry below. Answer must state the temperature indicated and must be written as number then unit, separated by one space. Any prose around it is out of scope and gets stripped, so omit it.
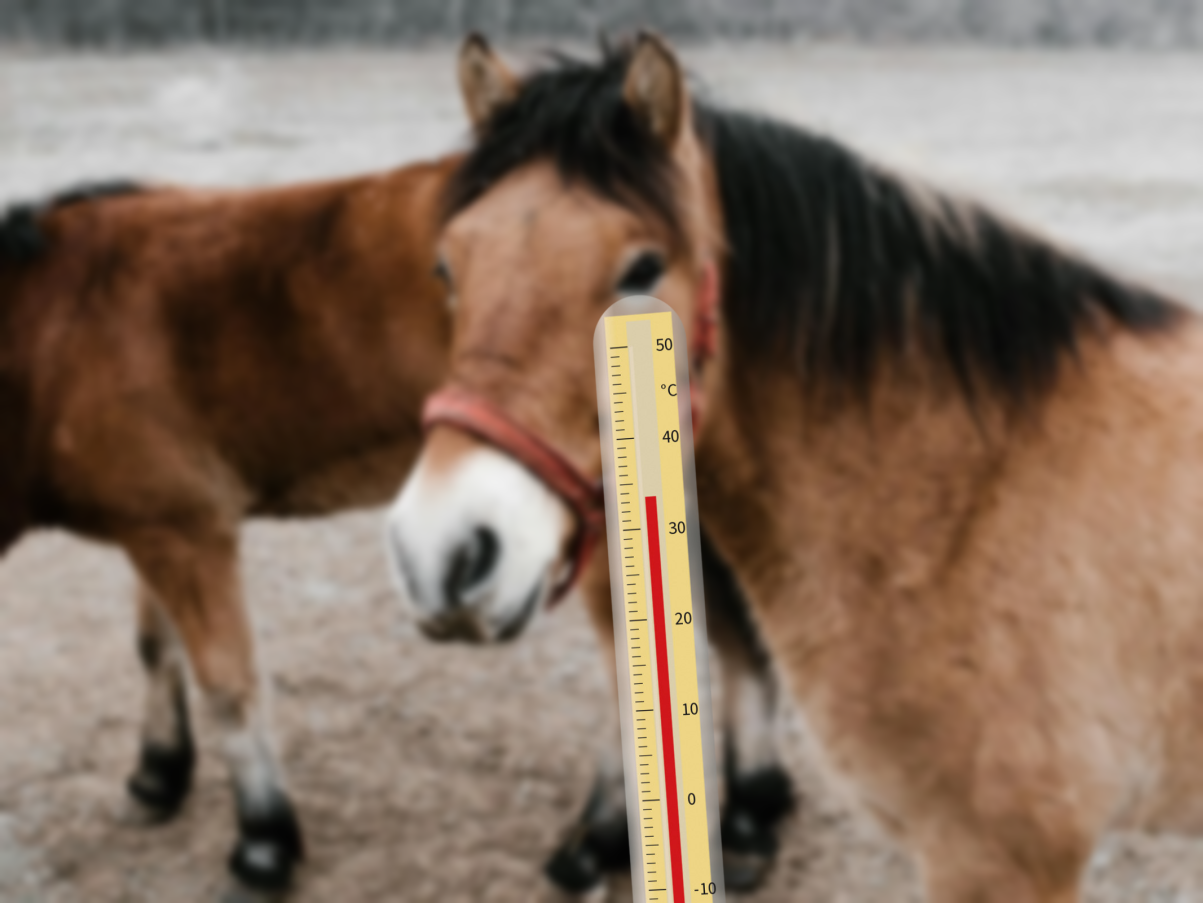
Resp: 33.5 °C
